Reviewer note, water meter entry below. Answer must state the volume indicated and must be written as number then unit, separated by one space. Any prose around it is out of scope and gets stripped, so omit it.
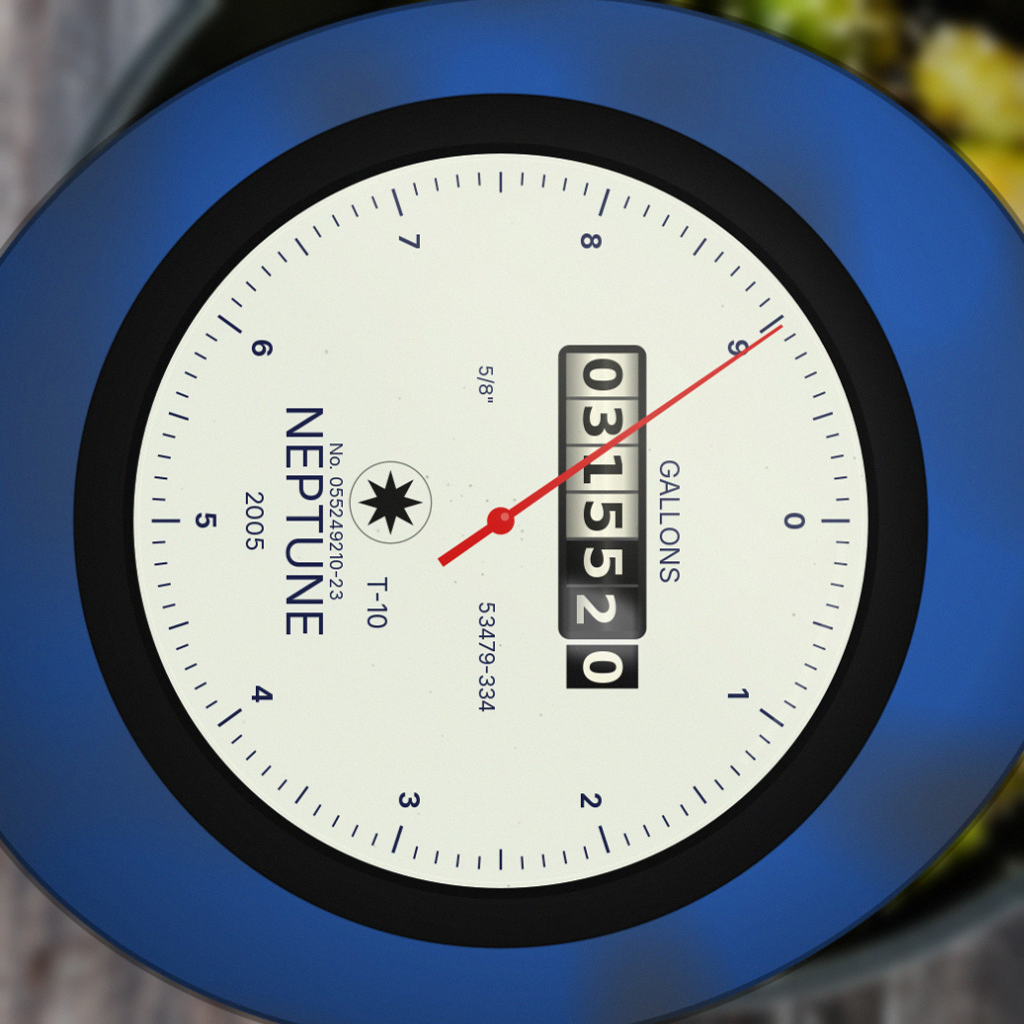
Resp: 315519.0 gal
